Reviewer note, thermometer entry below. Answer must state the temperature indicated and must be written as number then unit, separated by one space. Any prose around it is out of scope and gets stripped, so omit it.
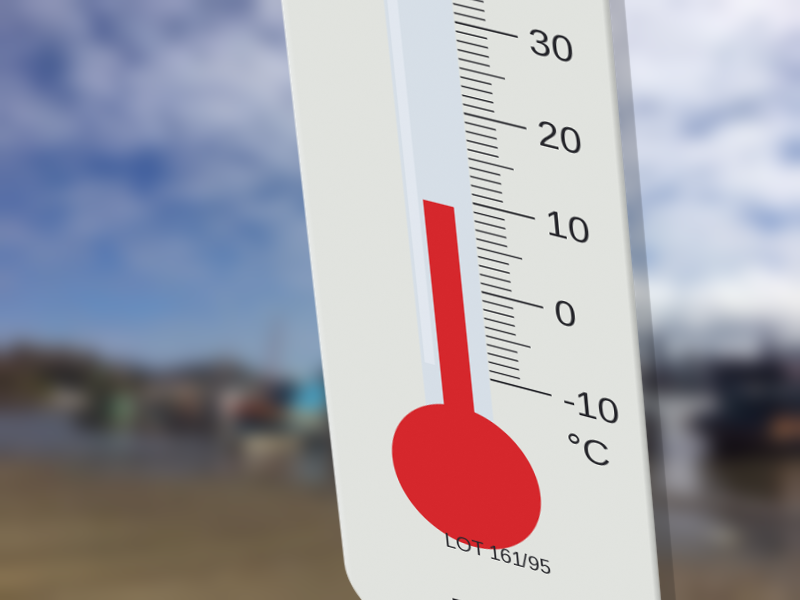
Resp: 9 °C
